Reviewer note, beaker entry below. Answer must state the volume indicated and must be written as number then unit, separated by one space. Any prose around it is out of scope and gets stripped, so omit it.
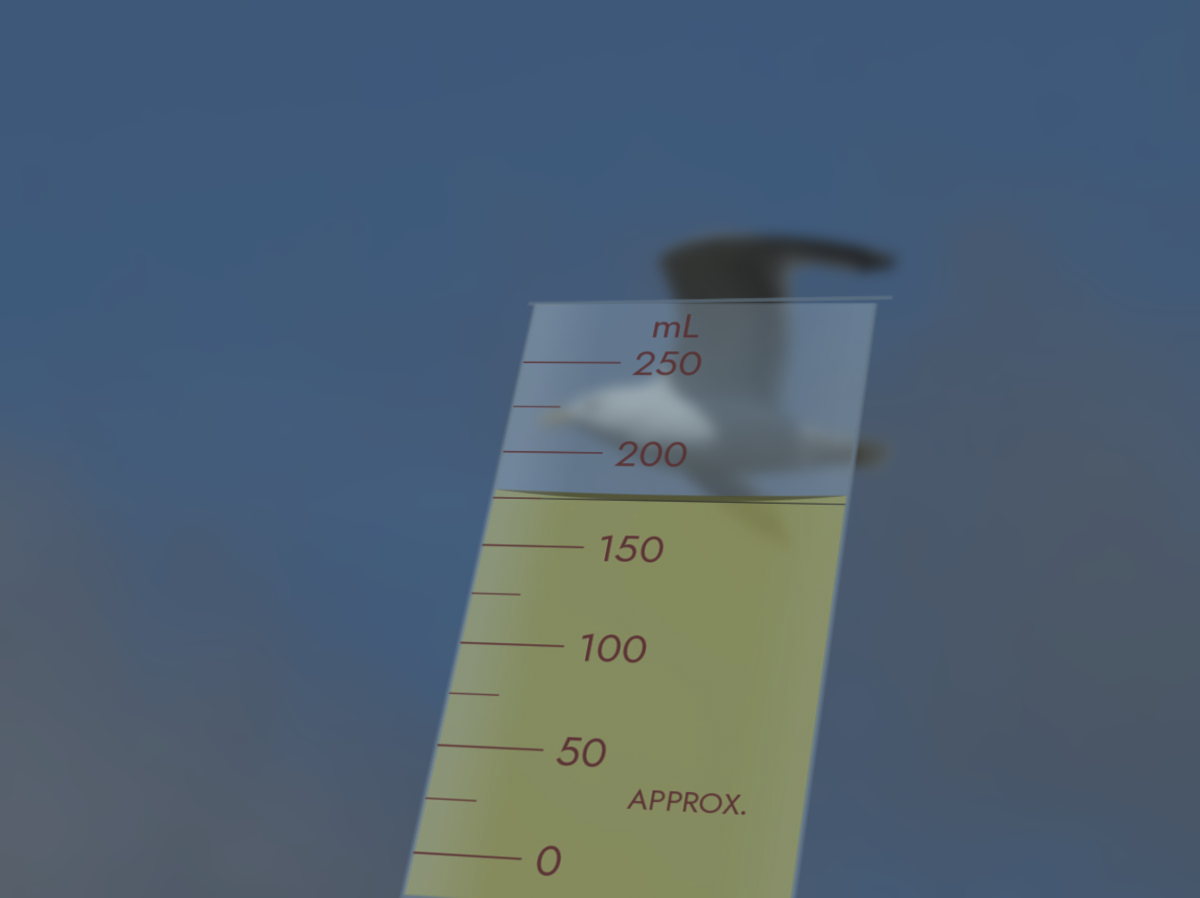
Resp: 175 mL
